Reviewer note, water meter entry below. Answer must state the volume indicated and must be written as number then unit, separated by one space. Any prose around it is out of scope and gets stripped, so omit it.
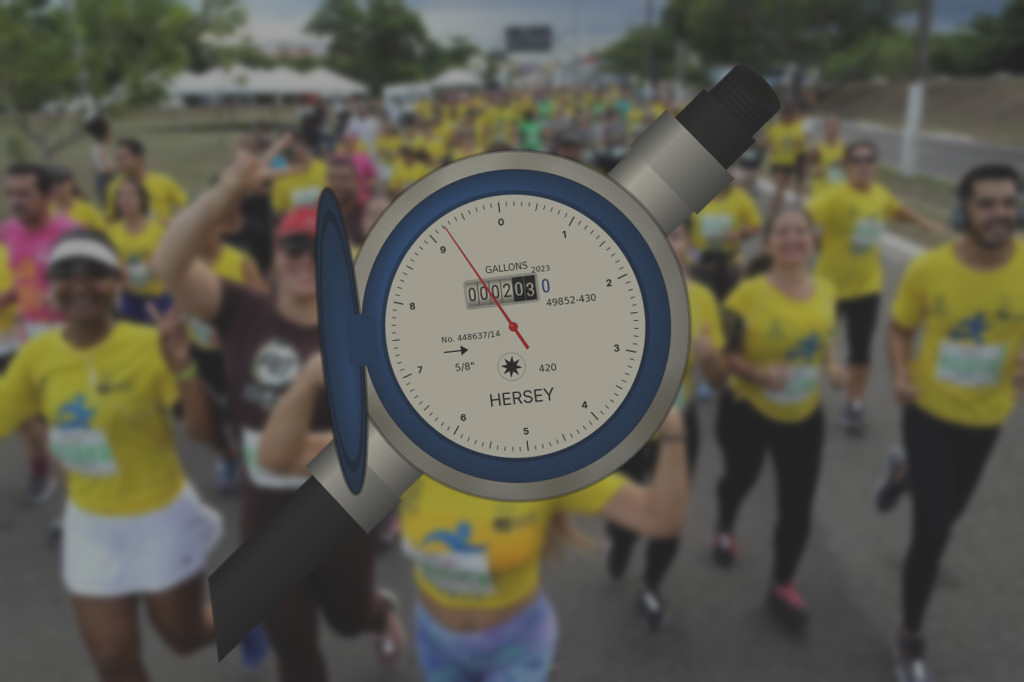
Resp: 2029.2 gal
